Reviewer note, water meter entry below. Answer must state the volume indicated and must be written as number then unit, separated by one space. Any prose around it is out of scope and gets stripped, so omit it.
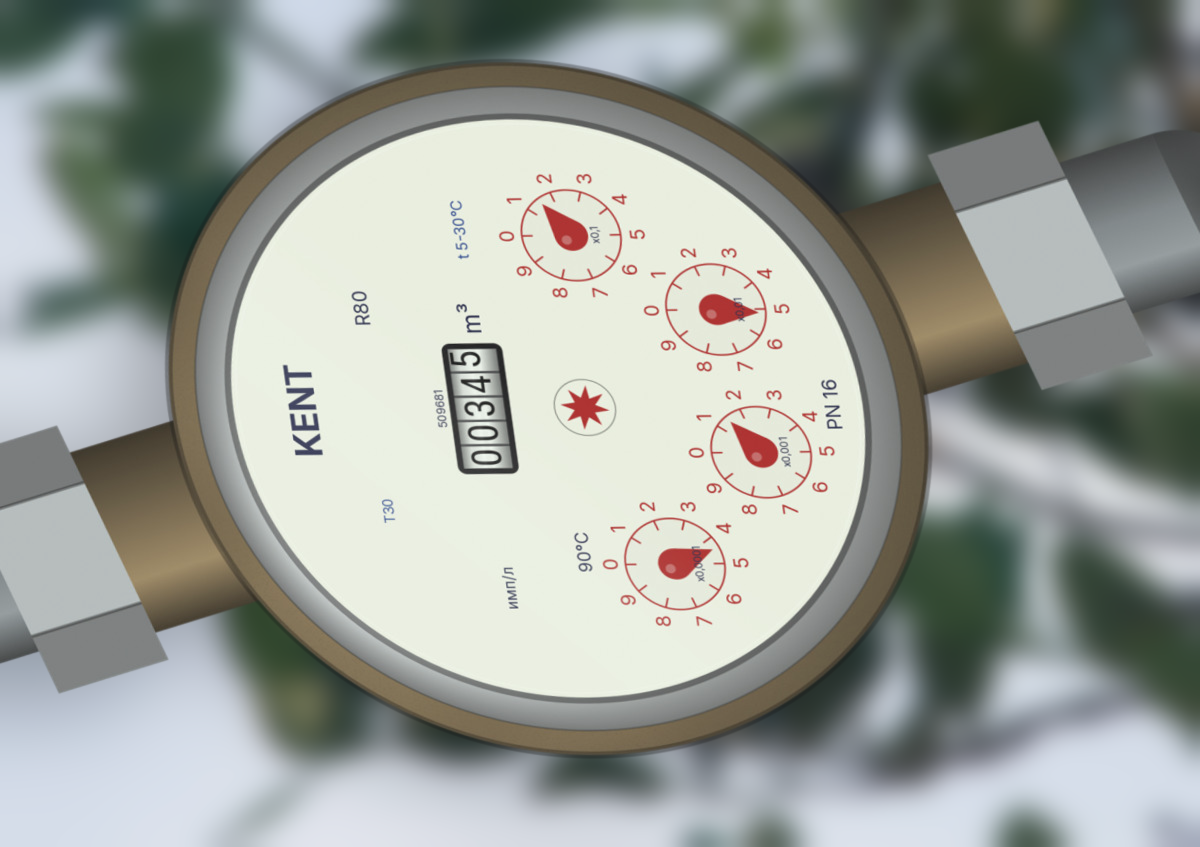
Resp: 345.1514 m³
